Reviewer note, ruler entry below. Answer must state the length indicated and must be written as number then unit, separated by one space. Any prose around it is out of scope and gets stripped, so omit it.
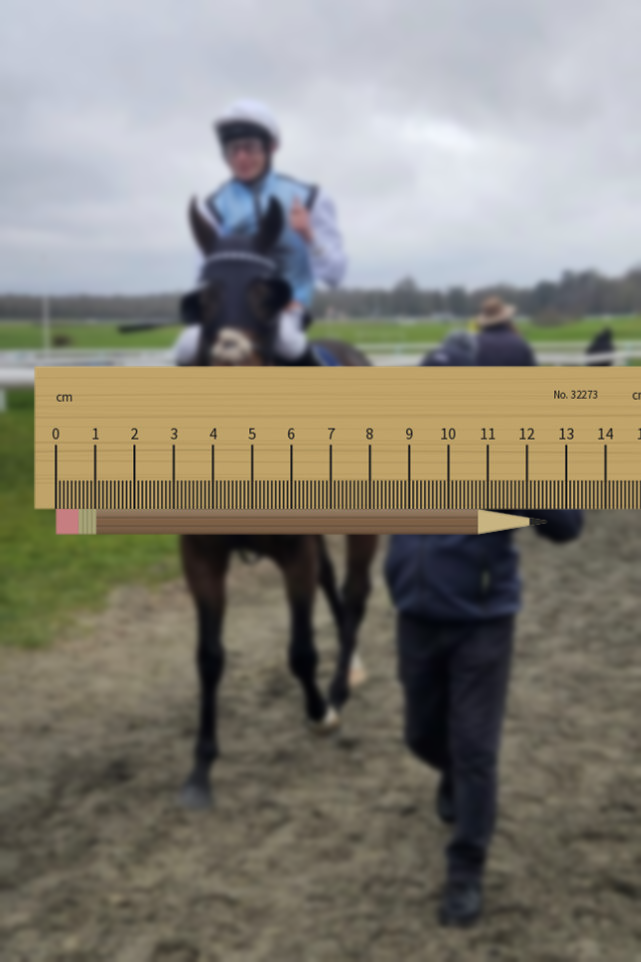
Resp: 12.5 cm
